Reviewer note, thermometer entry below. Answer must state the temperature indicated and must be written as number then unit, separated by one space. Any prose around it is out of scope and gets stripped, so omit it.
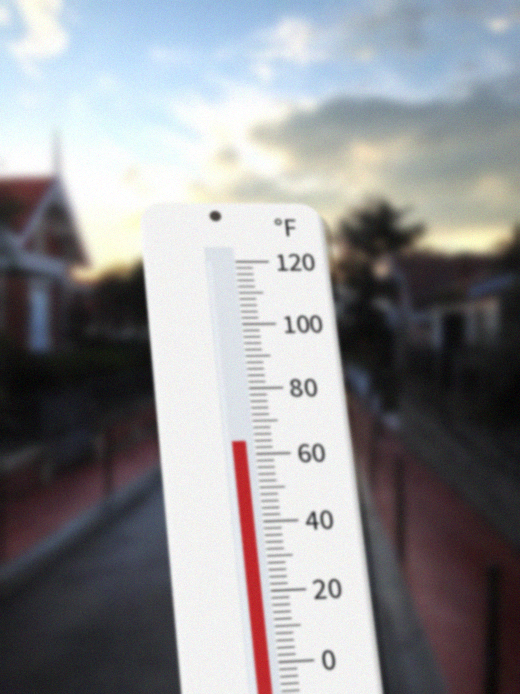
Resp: 64 °F
